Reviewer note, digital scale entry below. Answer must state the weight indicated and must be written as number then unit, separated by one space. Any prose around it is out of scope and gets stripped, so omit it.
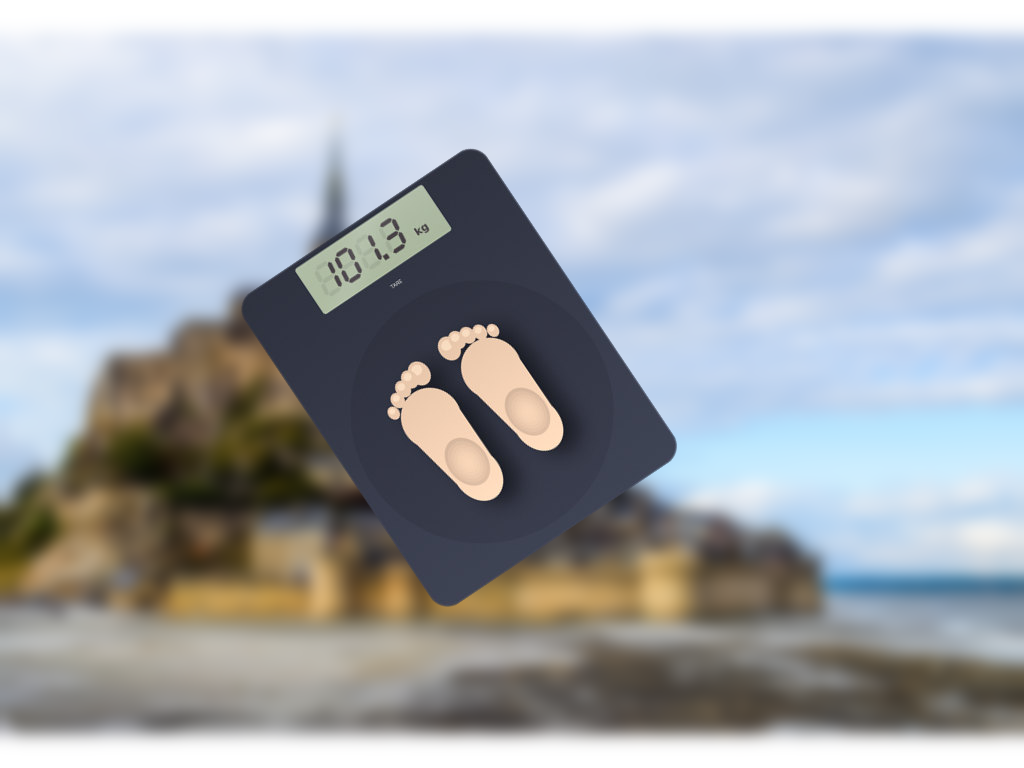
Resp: 101.3 kg
